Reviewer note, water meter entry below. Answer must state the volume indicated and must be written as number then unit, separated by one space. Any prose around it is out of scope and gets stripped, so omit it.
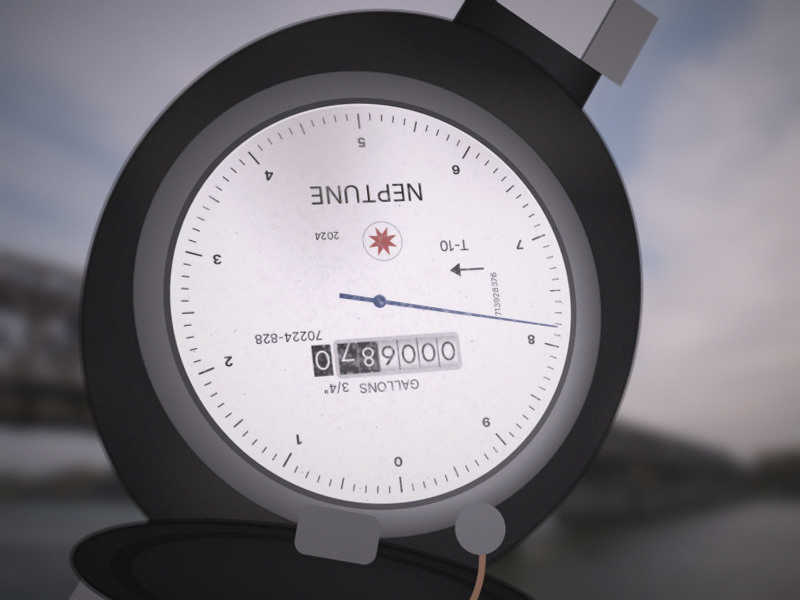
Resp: 6867.8 gal
